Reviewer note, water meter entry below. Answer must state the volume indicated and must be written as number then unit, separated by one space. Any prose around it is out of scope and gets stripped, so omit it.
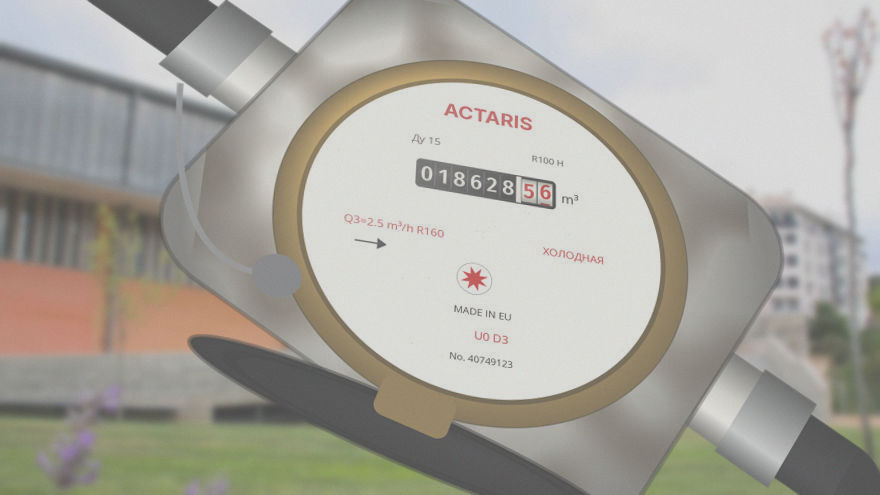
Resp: 18628.56 m³
